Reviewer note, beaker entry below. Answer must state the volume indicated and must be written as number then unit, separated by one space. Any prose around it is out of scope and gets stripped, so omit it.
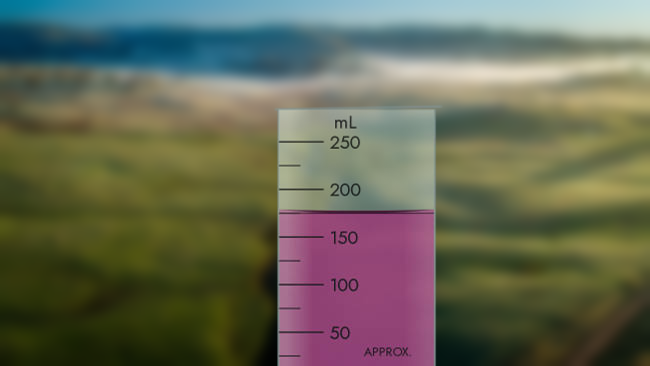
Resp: 175 mL
